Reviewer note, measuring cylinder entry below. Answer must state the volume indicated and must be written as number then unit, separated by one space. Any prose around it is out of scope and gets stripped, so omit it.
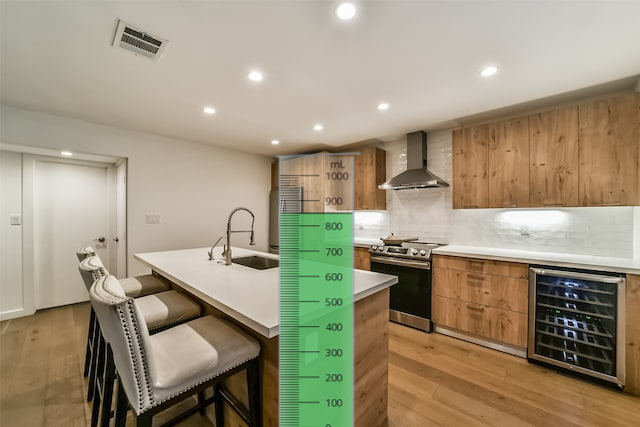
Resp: 850 mL
